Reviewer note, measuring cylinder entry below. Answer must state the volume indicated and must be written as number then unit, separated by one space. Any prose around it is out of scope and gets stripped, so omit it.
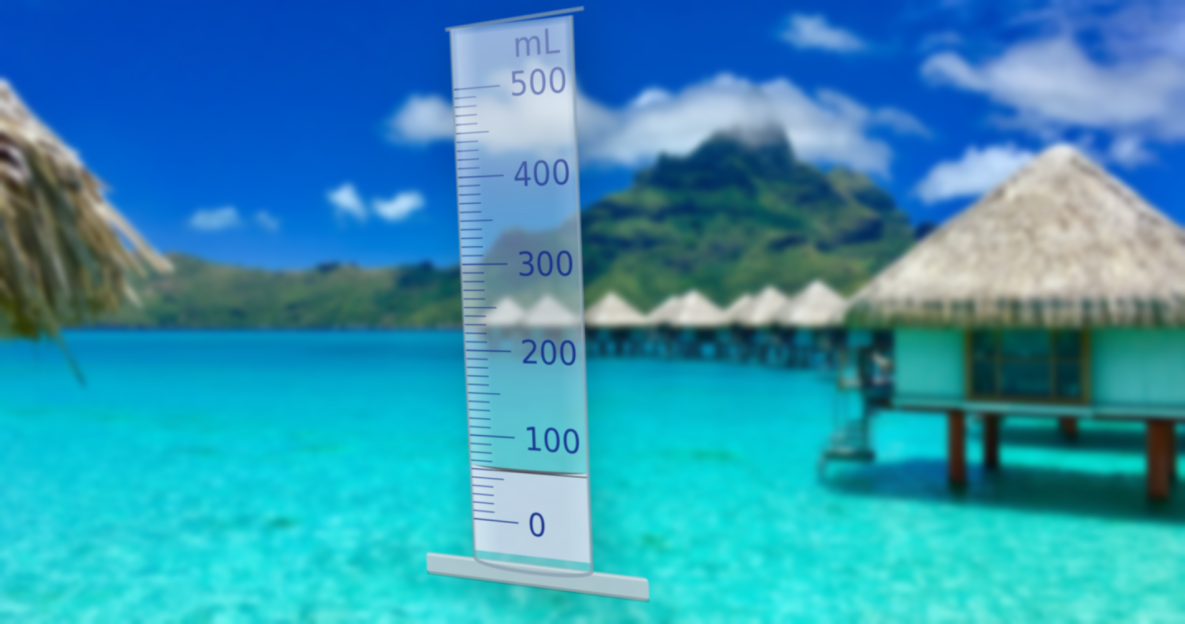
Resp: 60 mL
